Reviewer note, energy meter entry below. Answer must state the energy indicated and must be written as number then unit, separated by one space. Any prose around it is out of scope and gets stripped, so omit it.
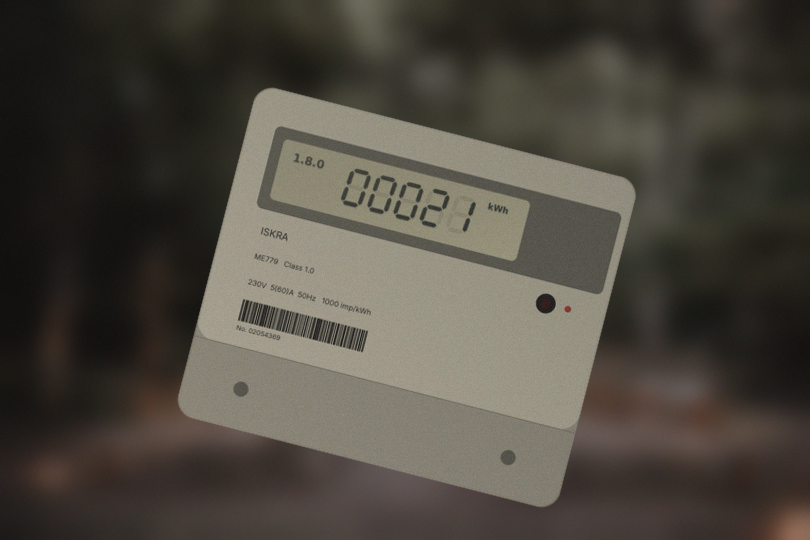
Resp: 21 kWh
